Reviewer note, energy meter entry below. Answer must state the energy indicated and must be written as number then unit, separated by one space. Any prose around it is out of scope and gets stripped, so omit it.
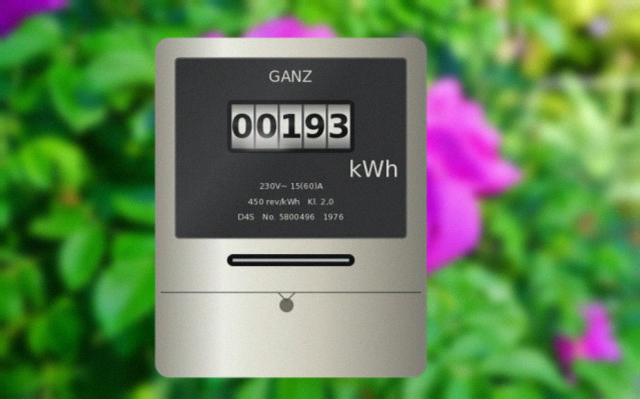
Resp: 193 kWh
